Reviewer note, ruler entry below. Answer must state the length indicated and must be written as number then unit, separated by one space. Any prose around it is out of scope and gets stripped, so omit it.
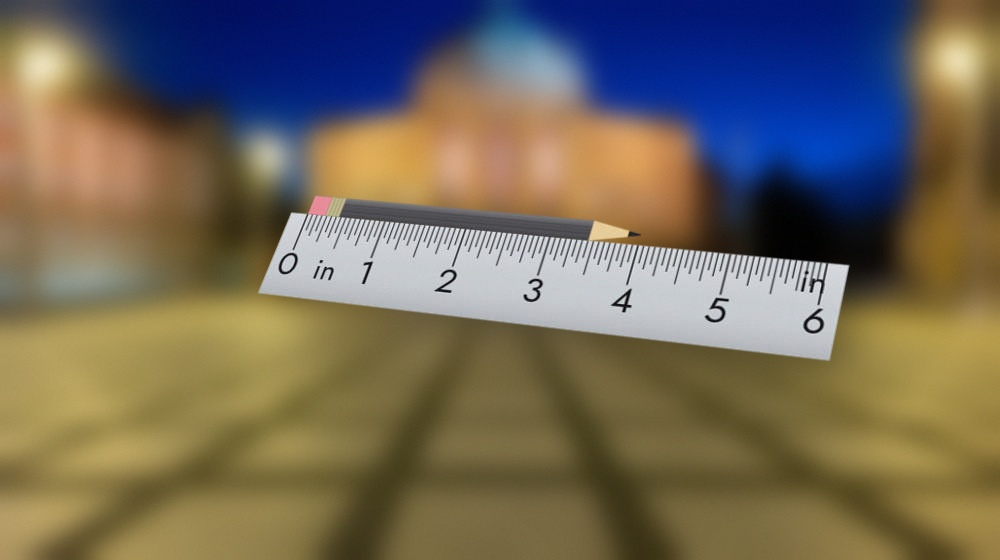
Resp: 4 in
